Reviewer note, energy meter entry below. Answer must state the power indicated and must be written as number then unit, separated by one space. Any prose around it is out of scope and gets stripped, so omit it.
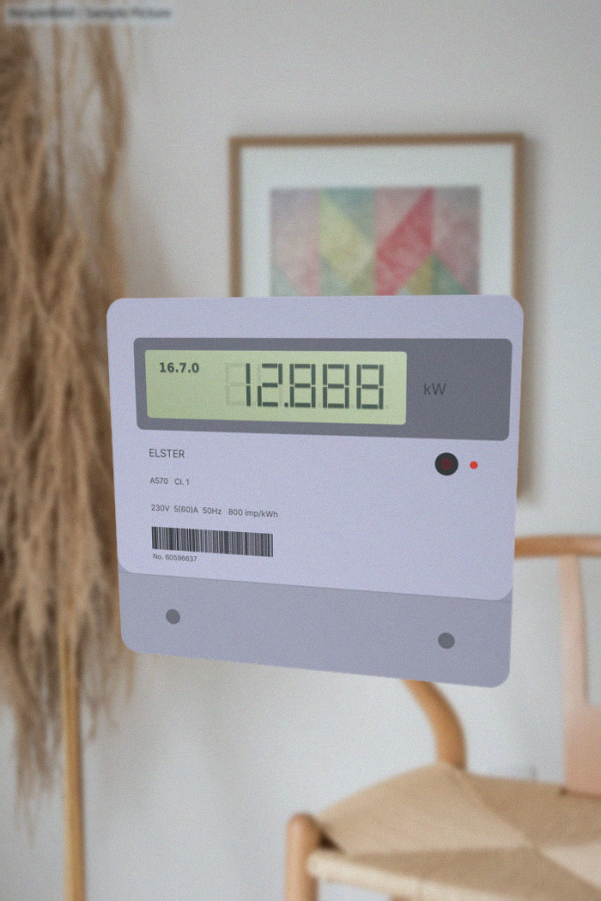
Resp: 12.888 kW
